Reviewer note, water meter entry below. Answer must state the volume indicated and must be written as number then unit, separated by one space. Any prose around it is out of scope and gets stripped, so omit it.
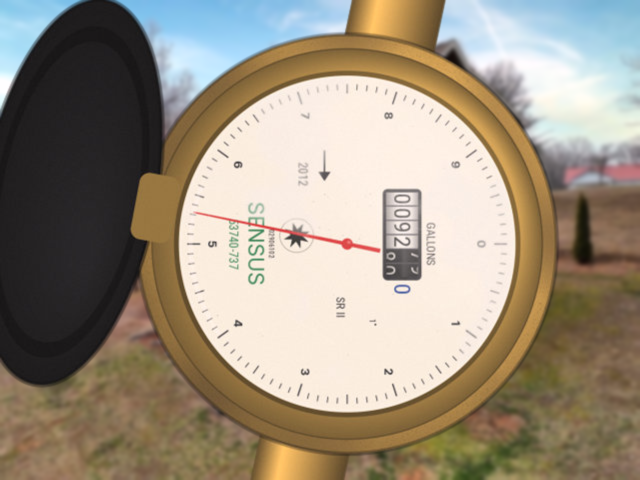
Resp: 92795.3 gal
